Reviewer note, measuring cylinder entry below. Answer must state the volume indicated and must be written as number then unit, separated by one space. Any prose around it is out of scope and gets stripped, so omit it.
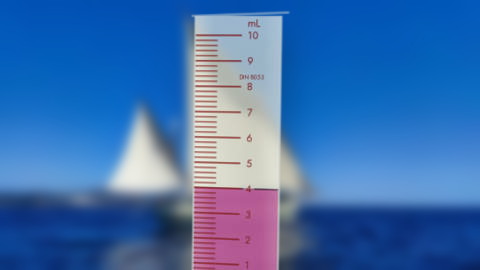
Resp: 4 mL
